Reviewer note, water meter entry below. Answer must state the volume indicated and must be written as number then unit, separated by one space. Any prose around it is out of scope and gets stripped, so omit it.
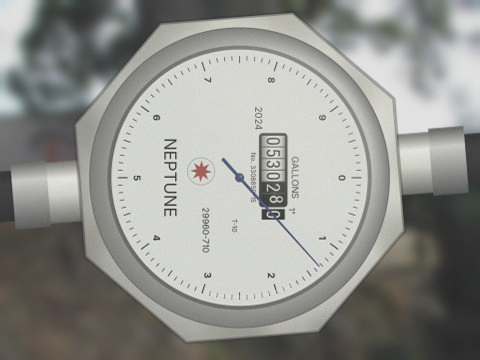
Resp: 530281.3 gal
